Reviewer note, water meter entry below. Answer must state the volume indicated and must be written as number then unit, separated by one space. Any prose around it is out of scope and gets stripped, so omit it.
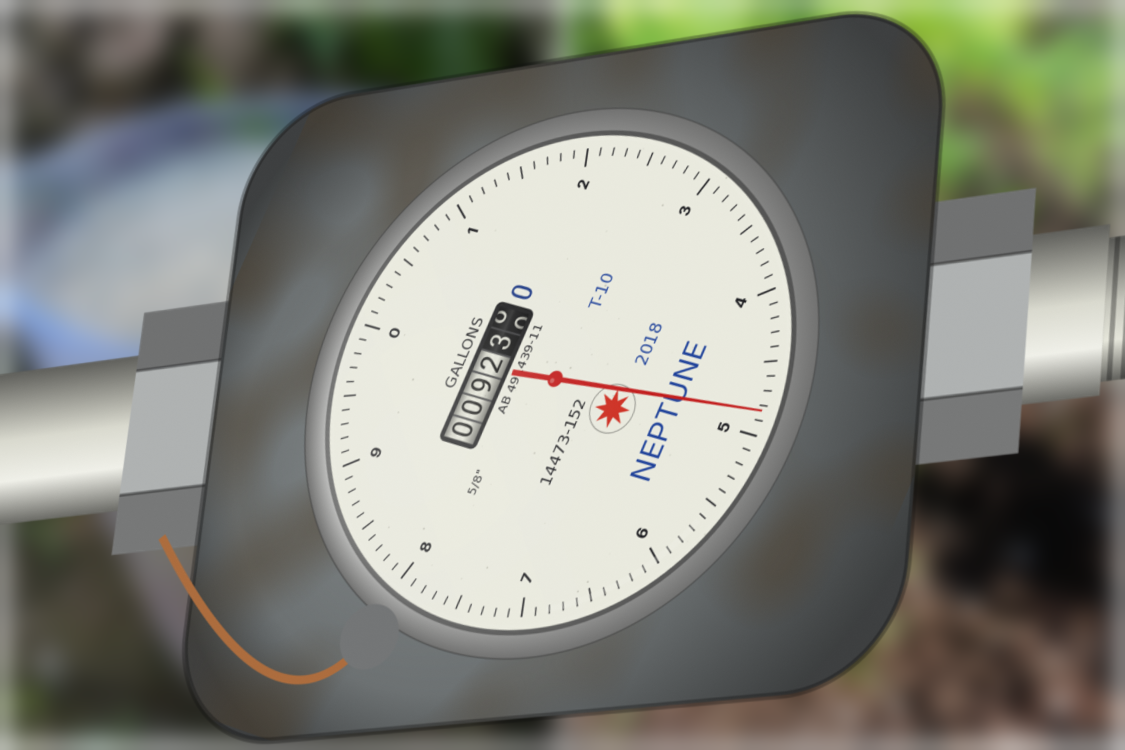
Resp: 92384.8 gal
